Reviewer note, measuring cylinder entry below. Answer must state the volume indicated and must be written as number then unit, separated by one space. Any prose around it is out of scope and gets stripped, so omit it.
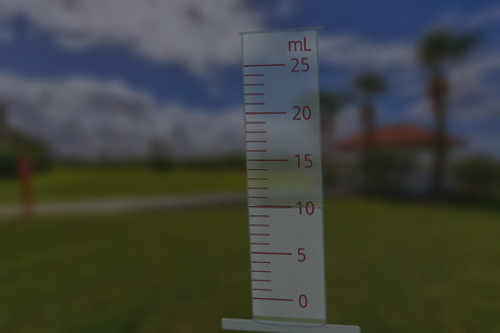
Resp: 10 mL
